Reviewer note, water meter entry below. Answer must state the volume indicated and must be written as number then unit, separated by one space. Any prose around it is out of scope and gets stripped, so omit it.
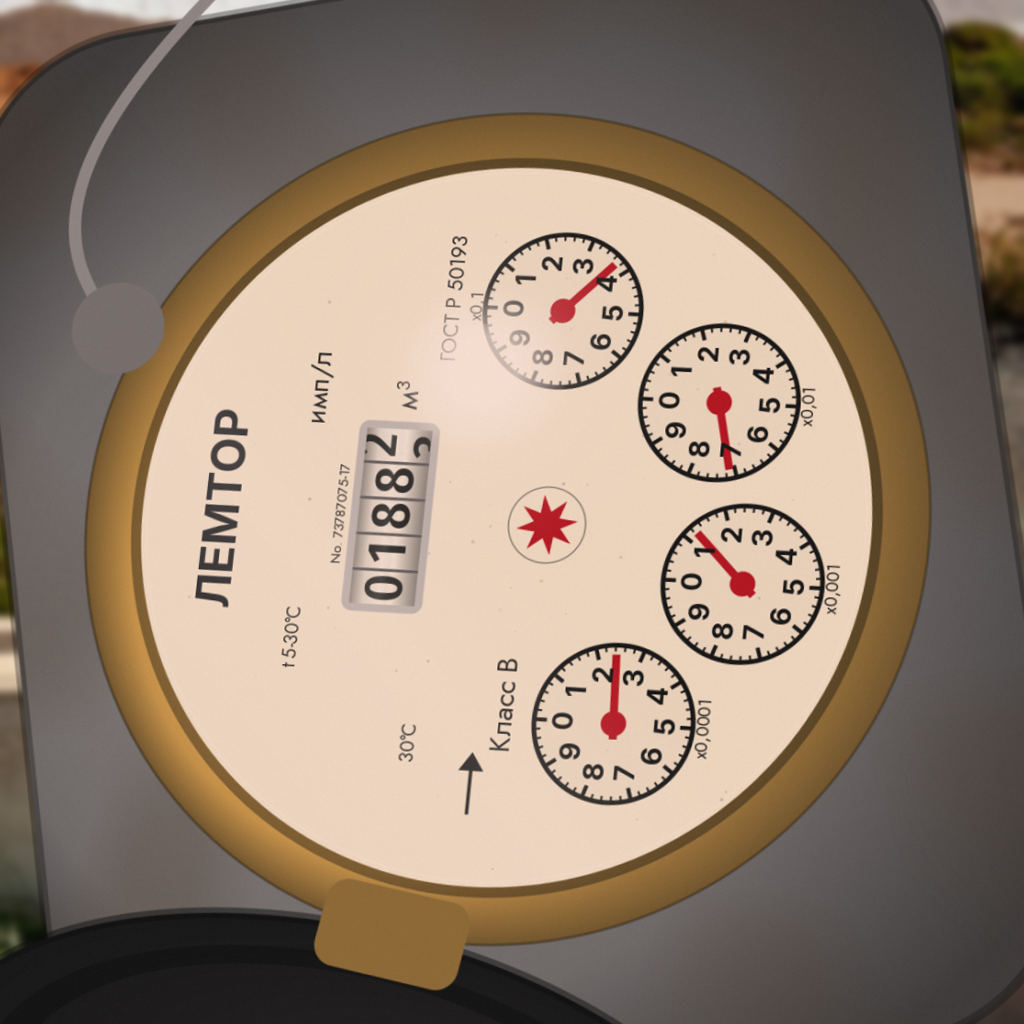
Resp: 1882.3712 m³
